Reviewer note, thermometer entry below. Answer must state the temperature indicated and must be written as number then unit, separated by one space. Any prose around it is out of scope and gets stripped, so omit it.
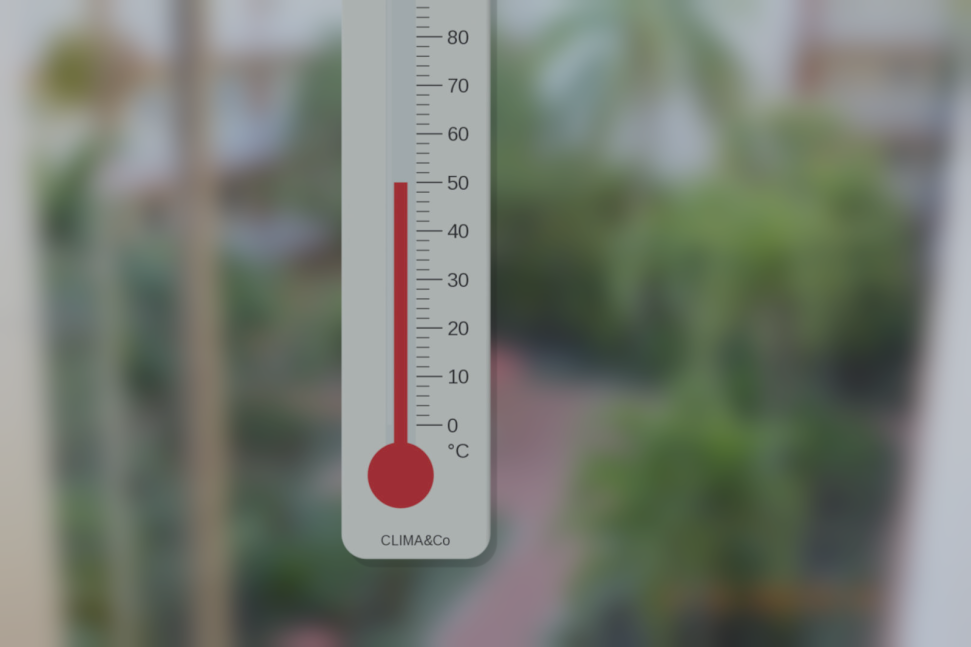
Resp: 50 °C
